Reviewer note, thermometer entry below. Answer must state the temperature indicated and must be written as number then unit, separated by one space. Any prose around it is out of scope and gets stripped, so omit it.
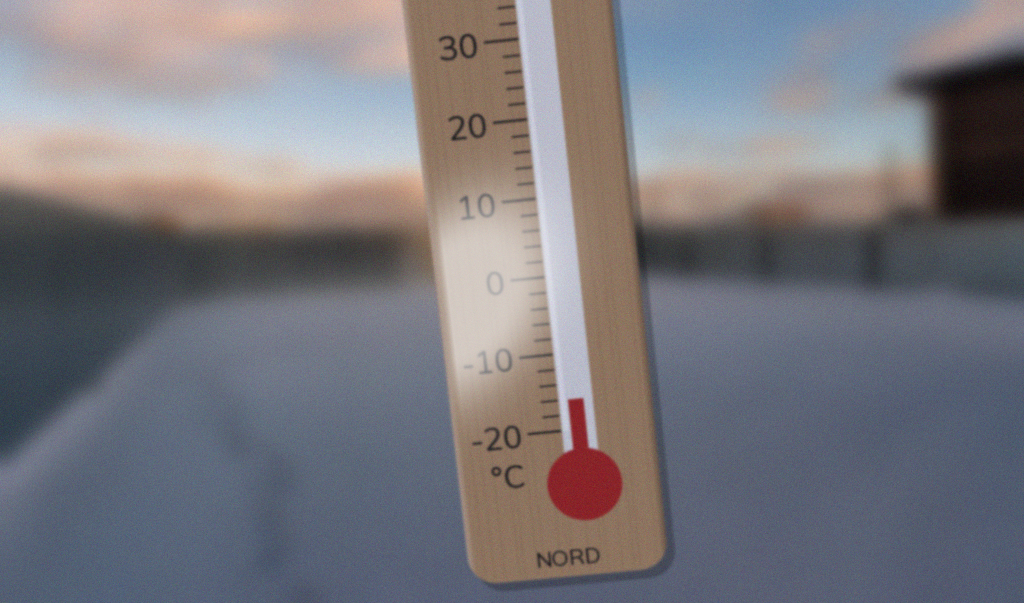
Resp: -16 °C
